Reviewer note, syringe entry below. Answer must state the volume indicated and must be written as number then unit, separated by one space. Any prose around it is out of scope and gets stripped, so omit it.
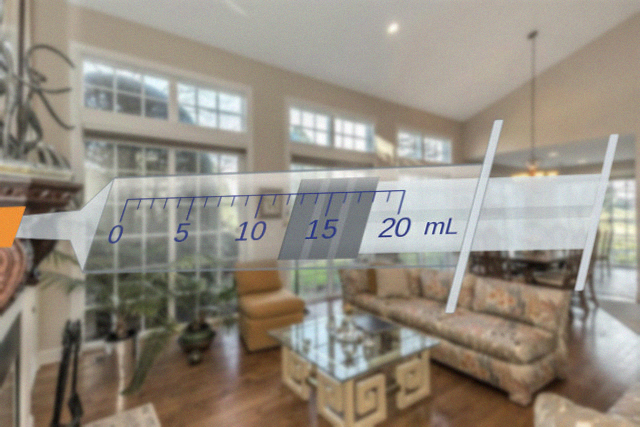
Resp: 12.5 mL
